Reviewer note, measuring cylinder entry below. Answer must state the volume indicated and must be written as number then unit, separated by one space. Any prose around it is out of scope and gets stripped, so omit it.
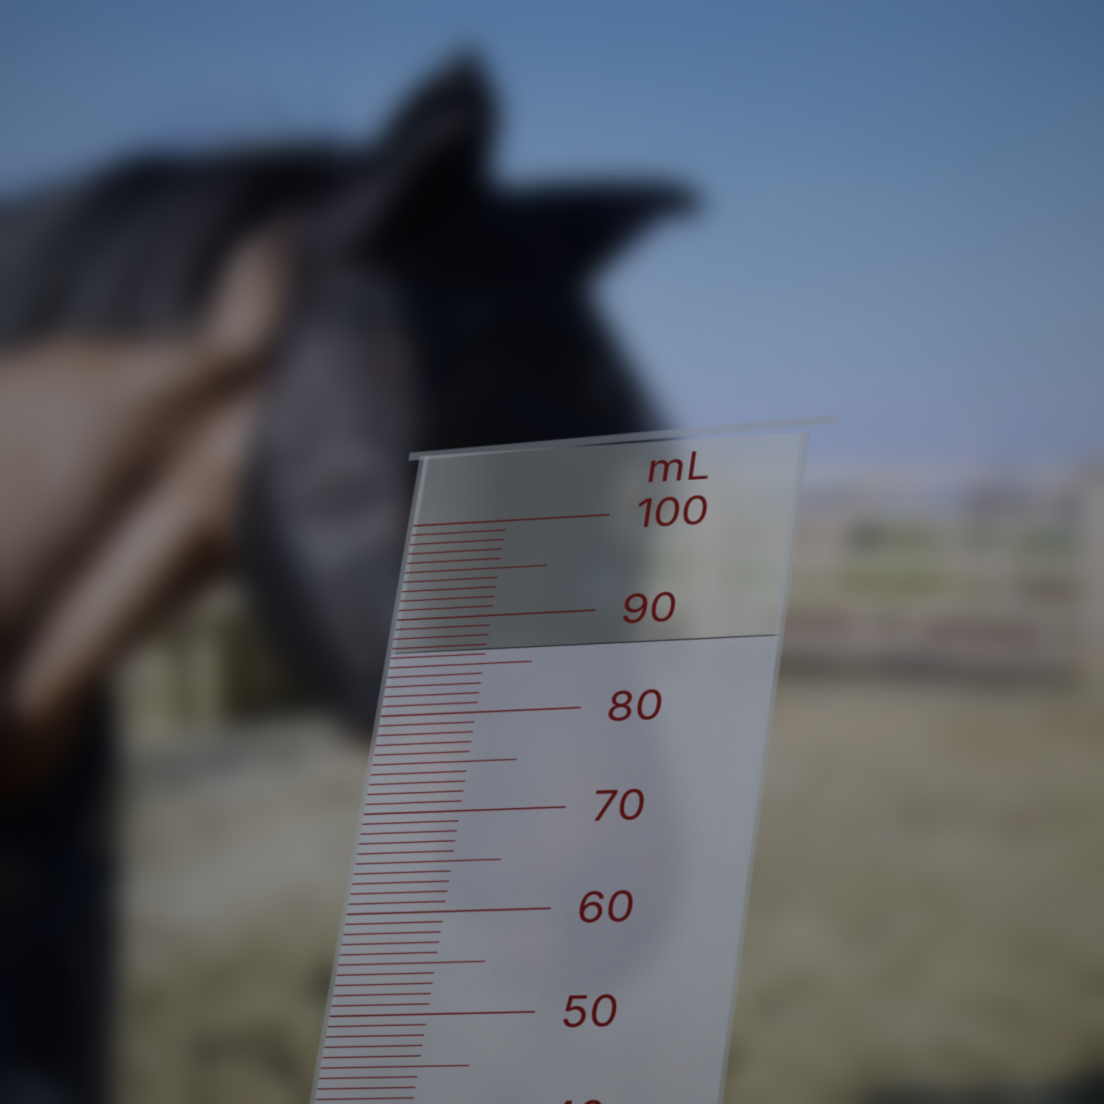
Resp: 86.5 mL
